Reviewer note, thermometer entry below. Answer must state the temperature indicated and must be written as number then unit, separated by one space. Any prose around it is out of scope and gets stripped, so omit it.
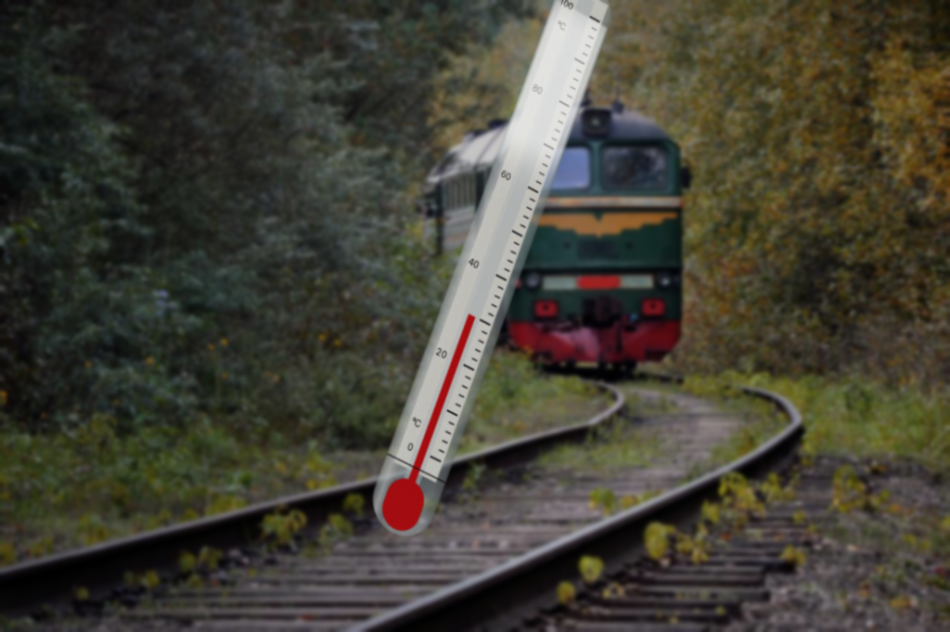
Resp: 30 °C
